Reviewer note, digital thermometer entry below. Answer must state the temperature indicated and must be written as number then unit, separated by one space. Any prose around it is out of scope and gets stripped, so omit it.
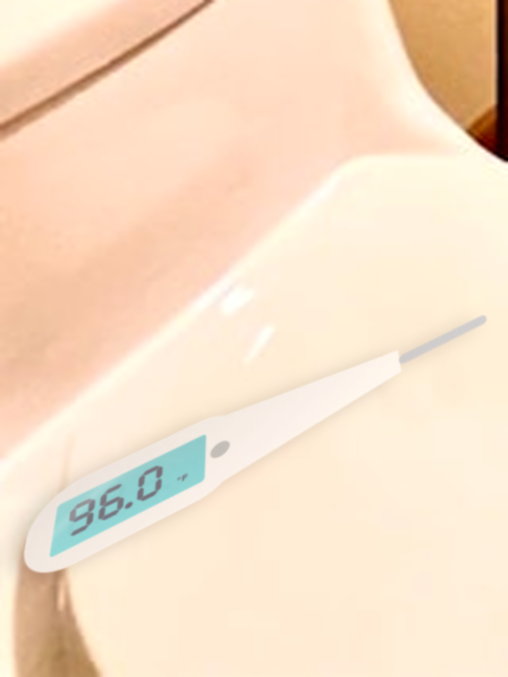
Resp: 96.0 °F
